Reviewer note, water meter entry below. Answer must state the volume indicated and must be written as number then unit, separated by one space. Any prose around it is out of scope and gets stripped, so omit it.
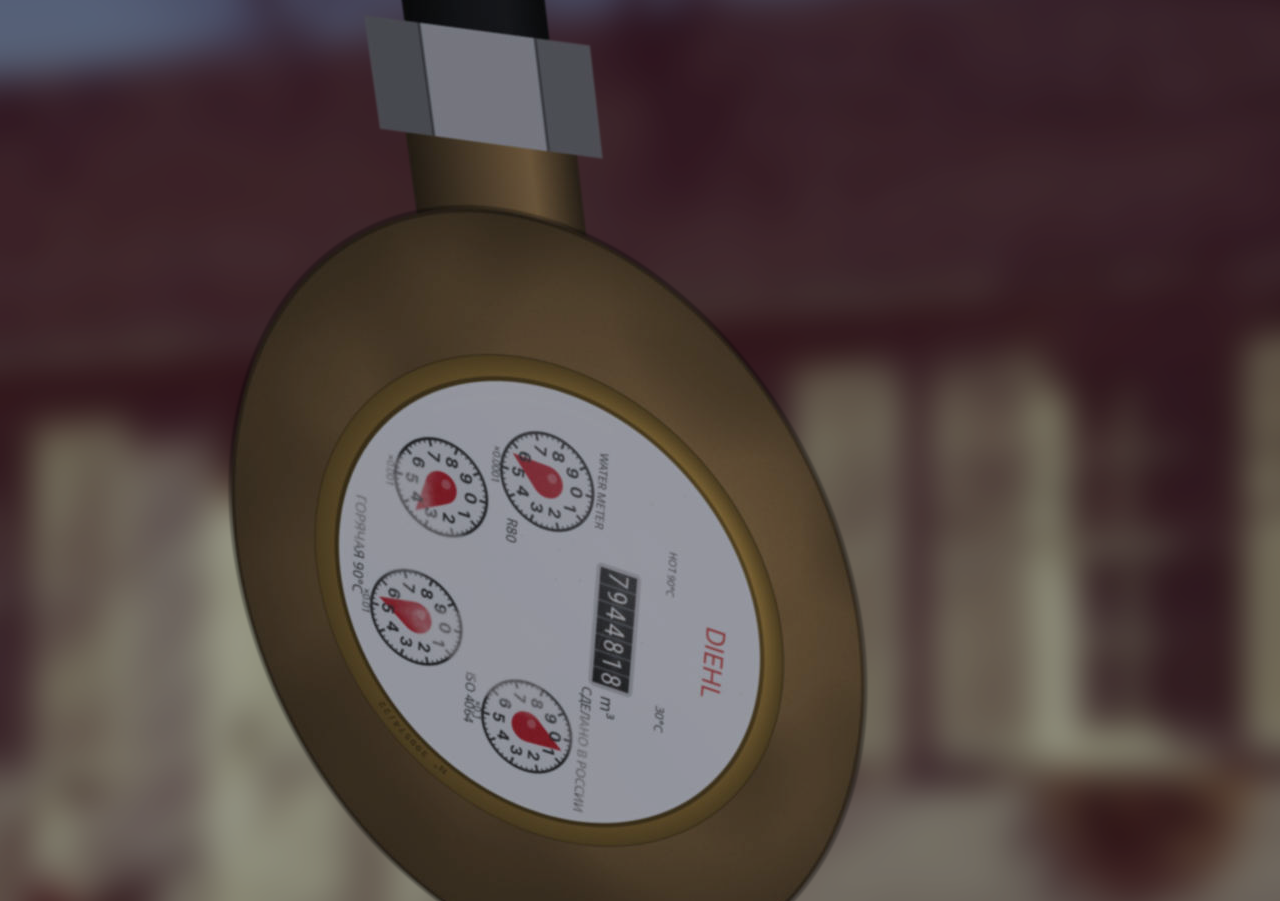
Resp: 7944818.0535 m³
